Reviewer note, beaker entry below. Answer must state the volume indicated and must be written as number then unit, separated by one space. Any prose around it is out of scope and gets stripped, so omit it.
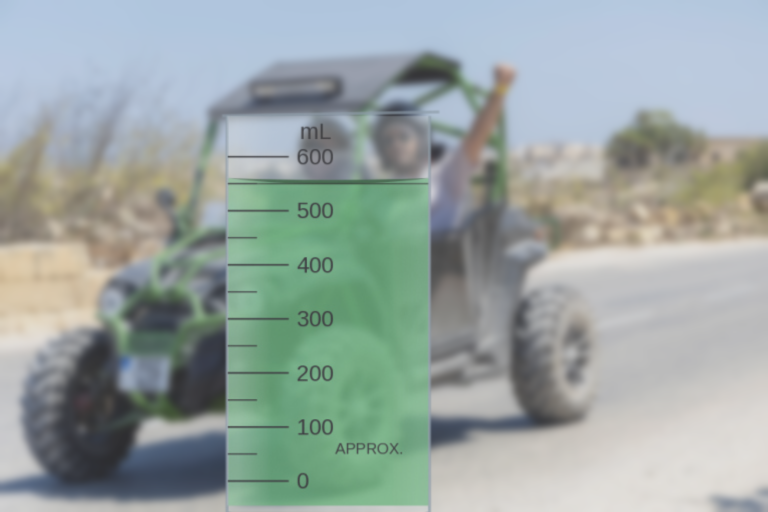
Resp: 550 mL
